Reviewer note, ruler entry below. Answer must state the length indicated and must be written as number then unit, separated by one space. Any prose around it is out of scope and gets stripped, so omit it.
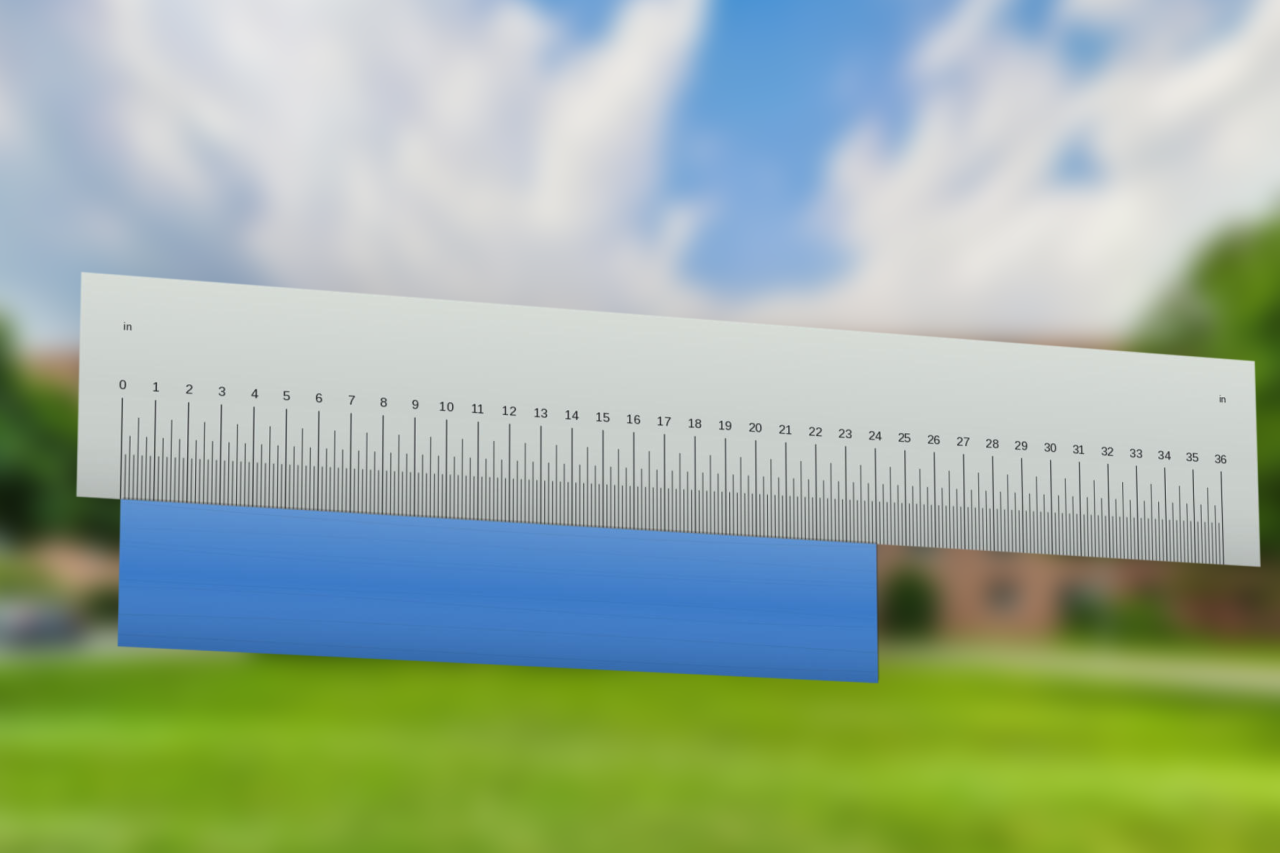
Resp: 24 in
